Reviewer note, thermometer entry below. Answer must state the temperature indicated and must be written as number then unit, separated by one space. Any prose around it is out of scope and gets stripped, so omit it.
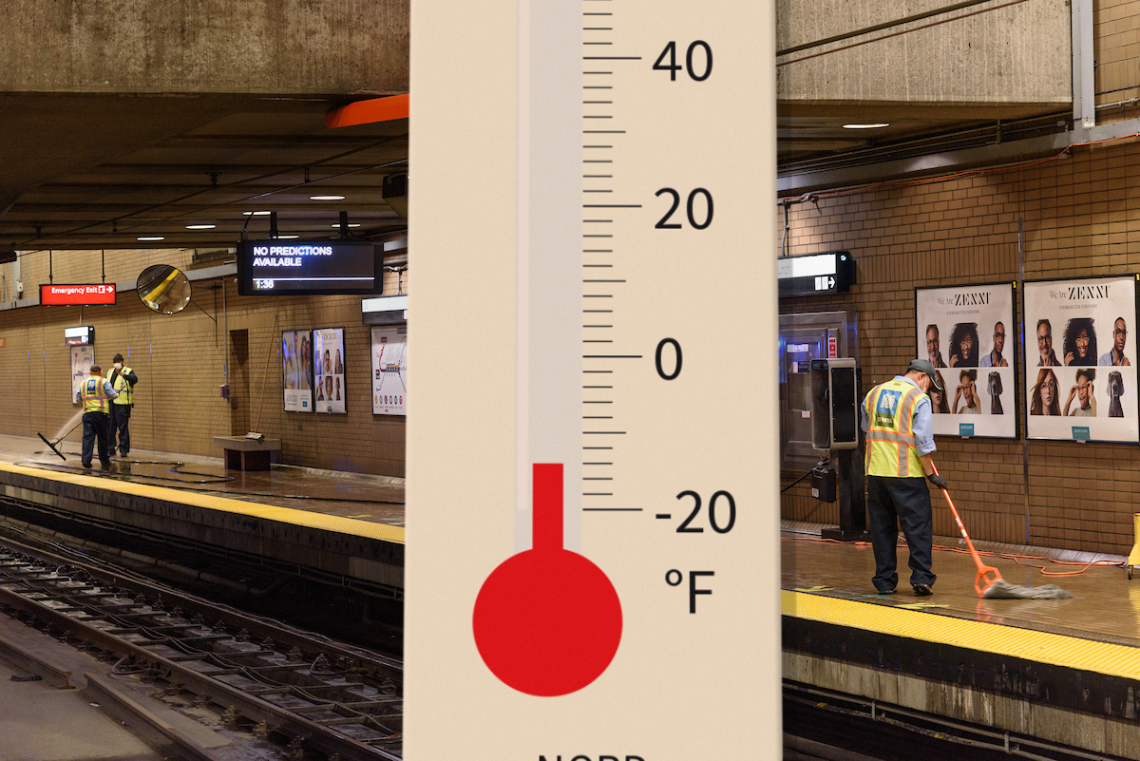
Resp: -14 °F
